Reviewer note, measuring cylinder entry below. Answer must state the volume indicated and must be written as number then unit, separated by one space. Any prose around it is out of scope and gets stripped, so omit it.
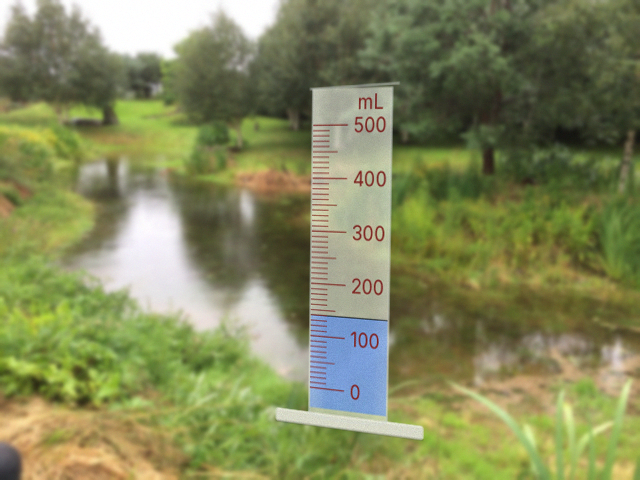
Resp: 140 mL
